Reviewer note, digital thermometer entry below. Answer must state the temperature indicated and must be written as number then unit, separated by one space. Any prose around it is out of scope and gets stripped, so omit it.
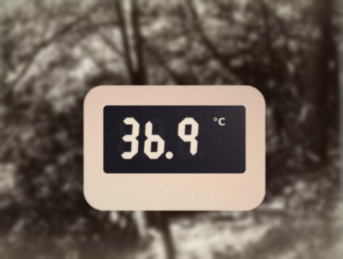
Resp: 36.9 °C
